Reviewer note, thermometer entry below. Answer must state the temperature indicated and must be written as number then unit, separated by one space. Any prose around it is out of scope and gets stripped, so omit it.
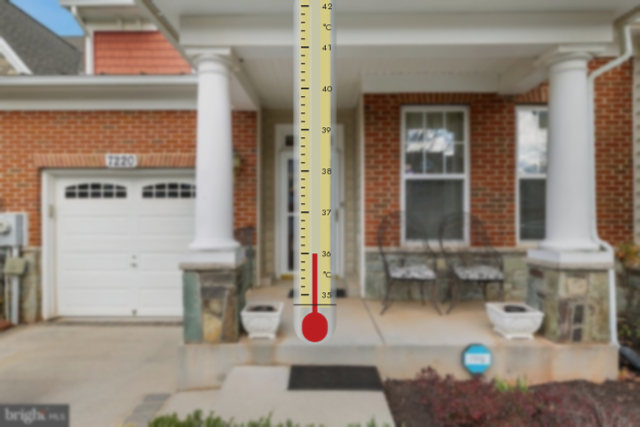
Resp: 36 °C
